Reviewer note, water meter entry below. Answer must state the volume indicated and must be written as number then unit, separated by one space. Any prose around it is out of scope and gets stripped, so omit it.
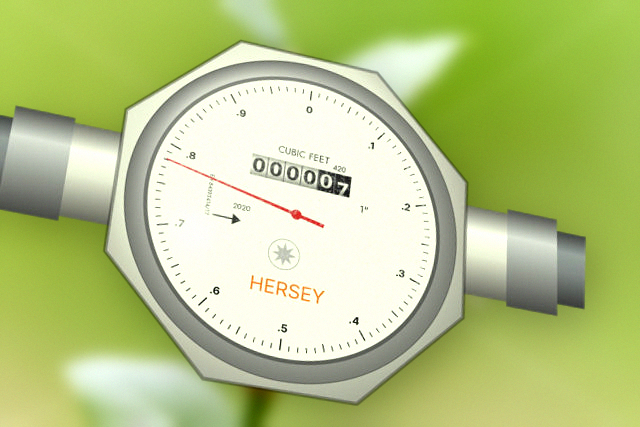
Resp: 6.78 ft³
